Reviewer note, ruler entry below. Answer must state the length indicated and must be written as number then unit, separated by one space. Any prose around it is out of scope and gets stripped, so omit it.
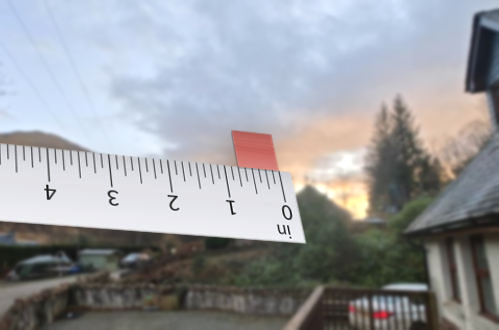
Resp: 0.75 in
